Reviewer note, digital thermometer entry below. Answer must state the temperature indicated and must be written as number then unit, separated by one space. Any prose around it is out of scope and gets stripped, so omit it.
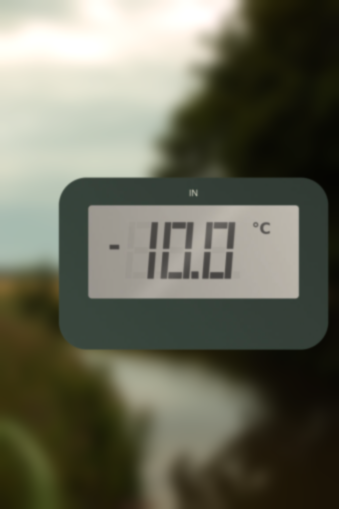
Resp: -10.0 °C
